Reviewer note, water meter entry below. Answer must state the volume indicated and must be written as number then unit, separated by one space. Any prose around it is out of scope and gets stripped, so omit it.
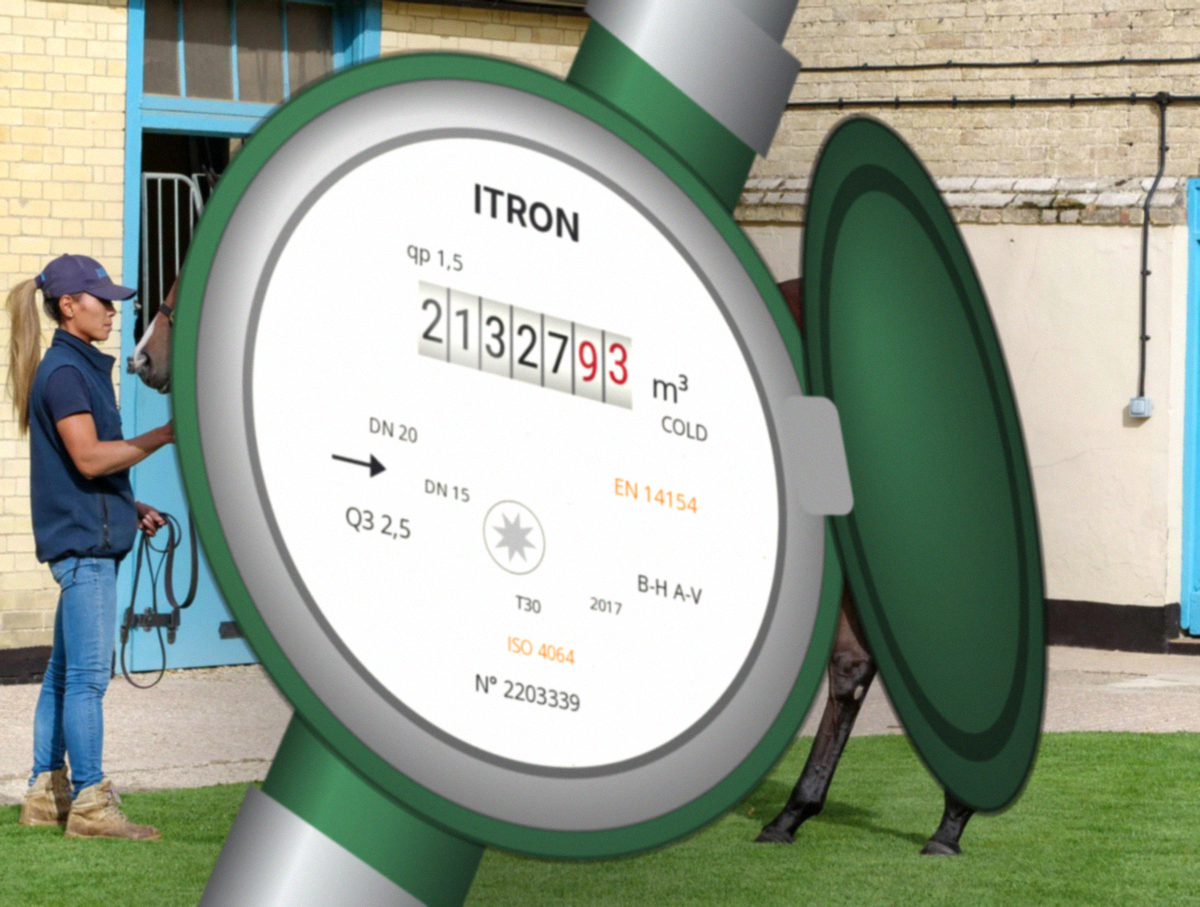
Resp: 21327.93 m³
